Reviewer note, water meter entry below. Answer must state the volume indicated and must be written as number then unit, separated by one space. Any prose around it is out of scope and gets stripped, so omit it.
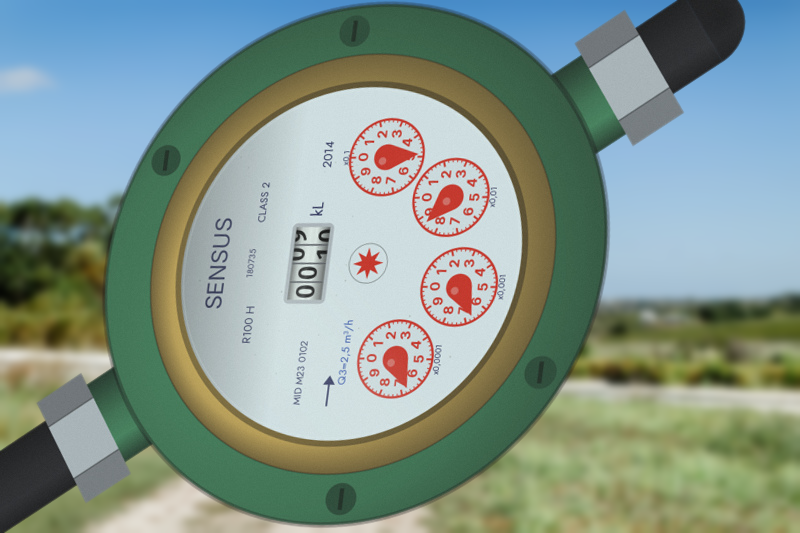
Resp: 9.4866 kL
